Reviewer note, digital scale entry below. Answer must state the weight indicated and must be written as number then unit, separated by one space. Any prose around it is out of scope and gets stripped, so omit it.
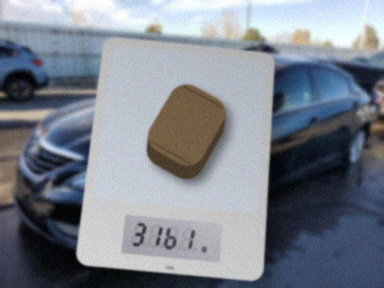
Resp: 3161 g
